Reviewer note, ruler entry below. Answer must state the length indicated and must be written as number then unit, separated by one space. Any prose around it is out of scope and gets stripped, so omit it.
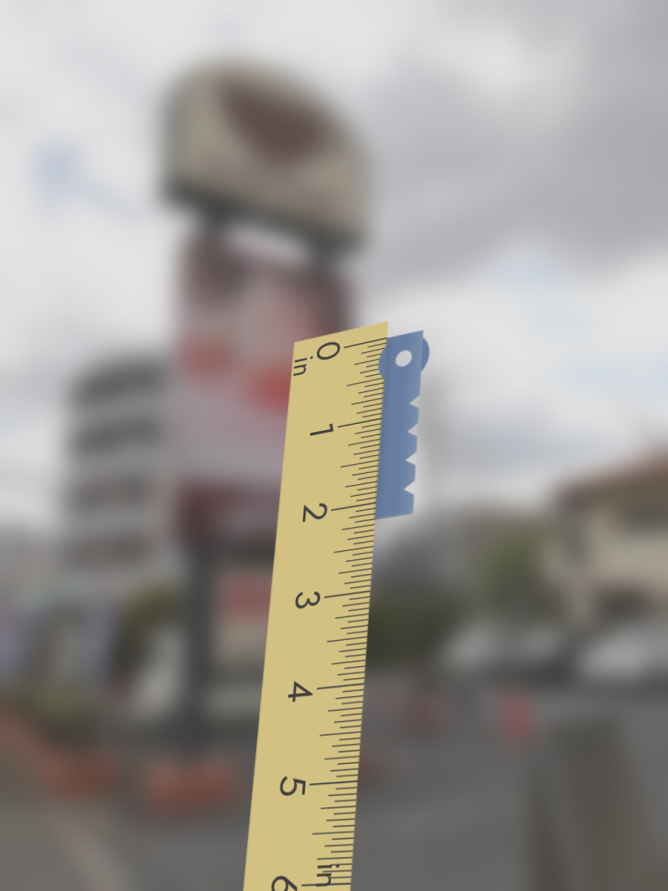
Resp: 2.1875 in
